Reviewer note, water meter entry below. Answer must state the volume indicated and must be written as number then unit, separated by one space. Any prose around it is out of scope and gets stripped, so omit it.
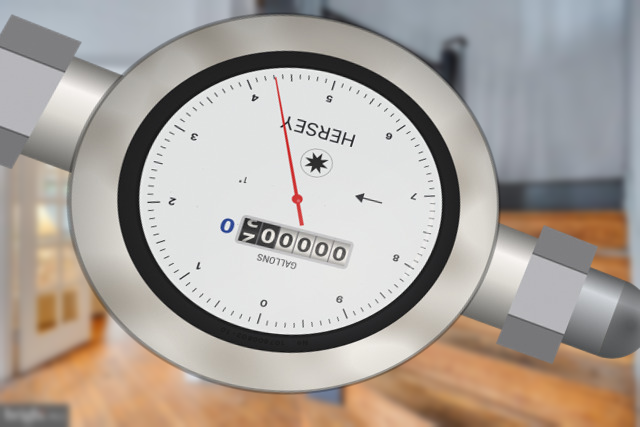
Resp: 24.3 gal
